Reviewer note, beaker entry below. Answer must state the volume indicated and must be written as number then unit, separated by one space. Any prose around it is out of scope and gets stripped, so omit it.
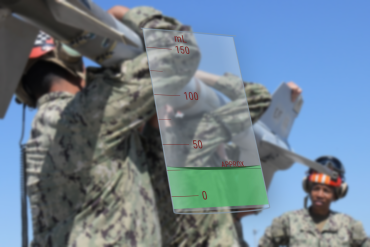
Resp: 25 mL
